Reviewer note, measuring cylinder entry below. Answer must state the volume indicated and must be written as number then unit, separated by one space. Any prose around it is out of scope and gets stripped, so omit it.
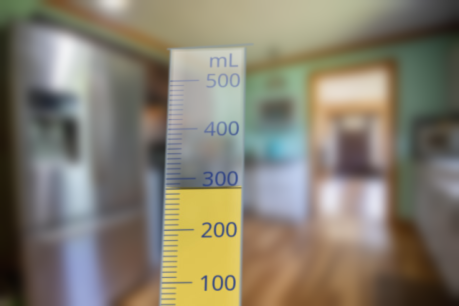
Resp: 280 mL
